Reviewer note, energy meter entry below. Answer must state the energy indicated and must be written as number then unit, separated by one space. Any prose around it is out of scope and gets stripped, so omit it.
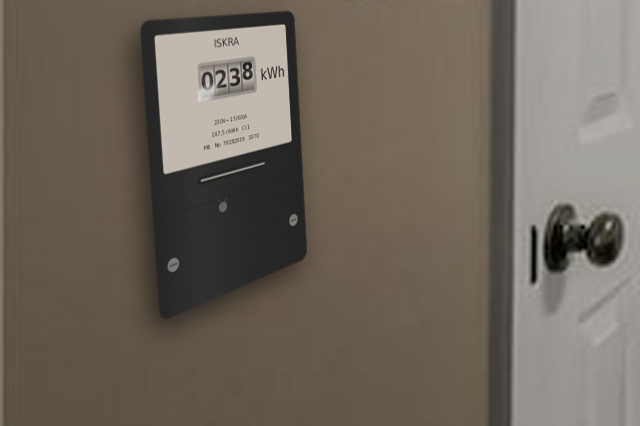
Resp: 238 kWh
